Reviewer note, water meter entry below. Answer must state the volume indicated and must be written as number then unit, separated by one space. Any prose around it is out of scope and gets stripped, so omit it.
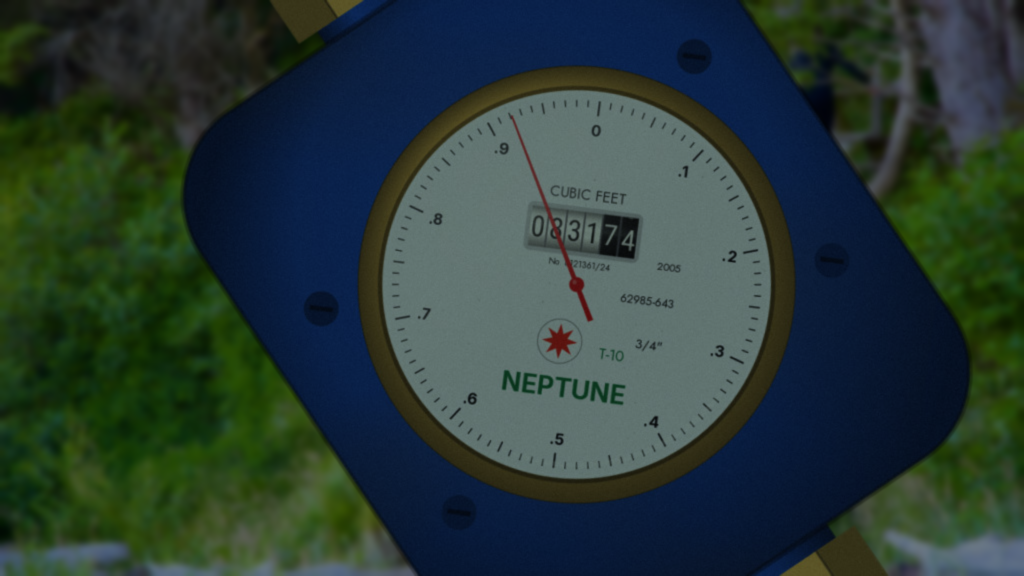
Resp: 83173.92 ft³
